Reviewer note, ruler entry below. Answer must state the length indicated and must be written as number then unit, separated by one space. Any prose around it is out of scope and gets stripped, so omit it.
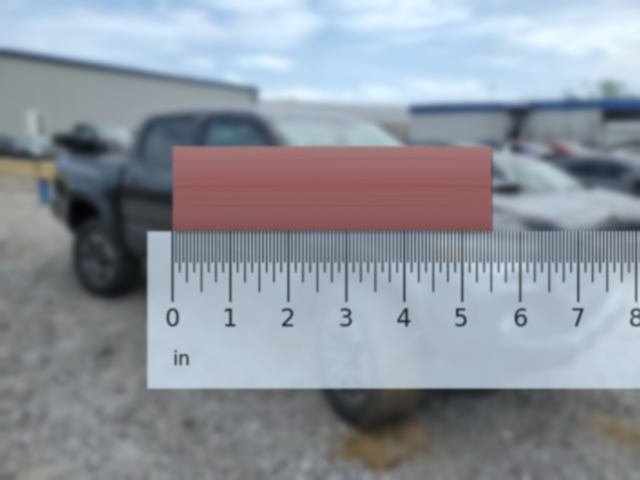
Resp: 5.5 in
